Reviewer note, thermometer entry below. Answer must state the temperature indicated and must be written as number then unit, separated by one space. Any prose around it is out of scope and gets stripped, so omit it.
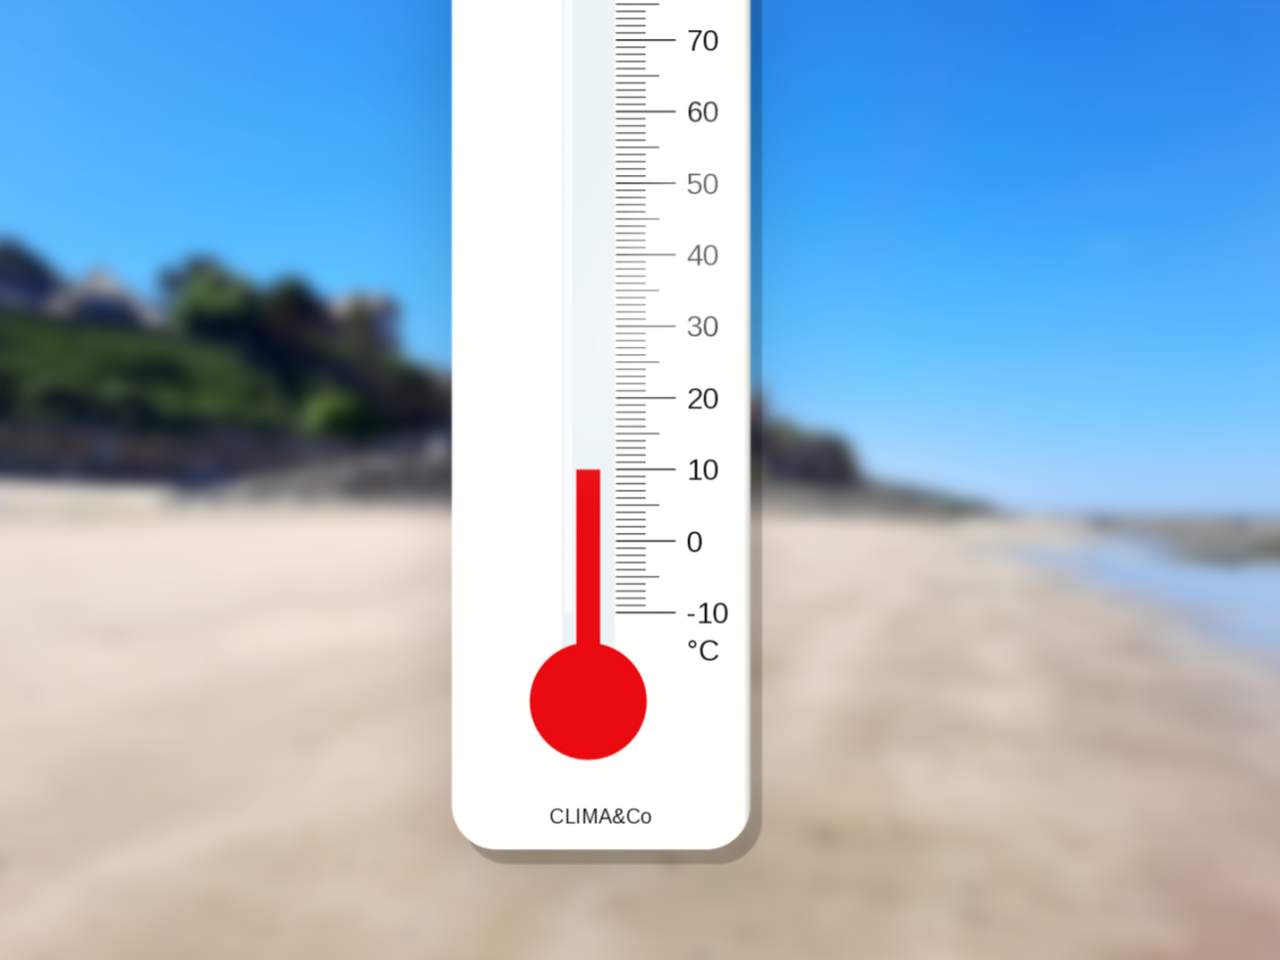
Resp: 10 °C
